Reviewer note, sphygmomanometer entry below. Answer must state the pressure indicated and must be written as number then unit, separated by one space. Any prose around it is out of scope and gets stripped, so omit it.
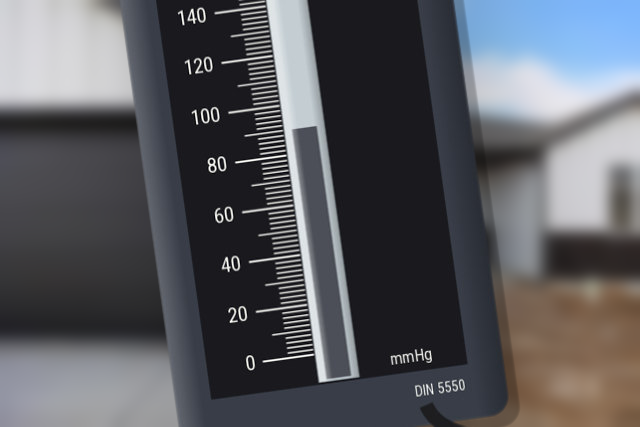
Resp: 90 mmHg
